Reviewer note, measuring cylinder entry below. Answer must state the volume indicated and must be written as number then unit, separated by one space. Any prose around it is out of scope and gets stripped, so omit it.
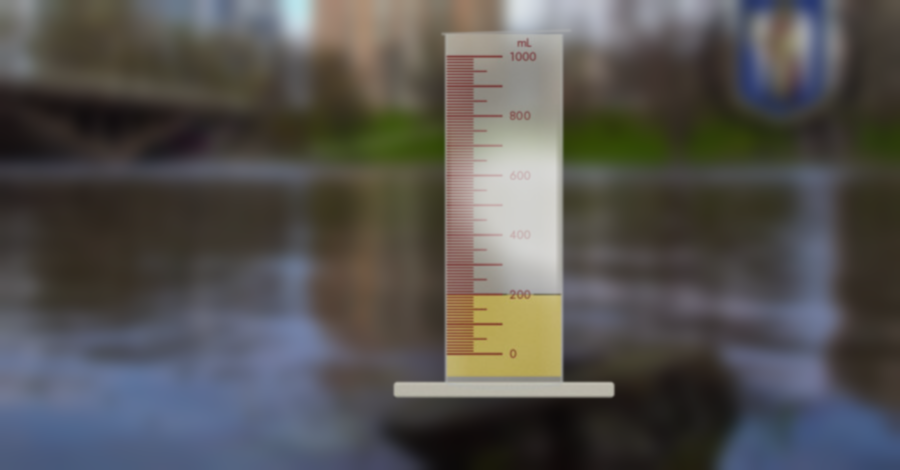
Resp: 200 mL
